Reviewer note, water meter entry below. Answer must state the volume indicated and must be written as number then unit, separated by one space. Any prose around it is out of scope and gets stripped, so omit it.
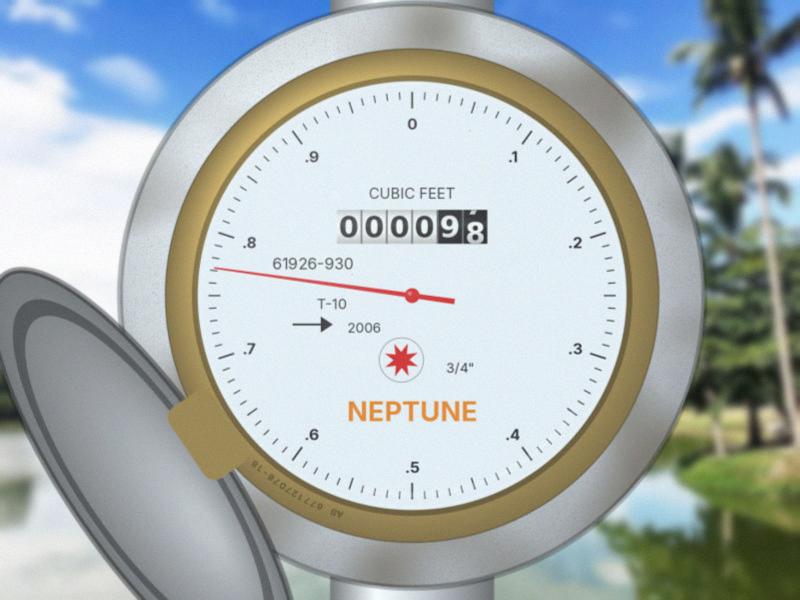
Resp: 97.77 ft³
